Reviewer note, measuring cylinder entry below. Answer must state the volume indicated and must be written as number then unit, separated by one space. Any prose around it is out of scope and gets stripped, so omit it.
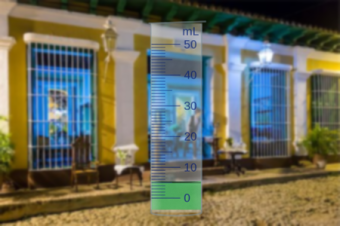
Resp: 5 mL
